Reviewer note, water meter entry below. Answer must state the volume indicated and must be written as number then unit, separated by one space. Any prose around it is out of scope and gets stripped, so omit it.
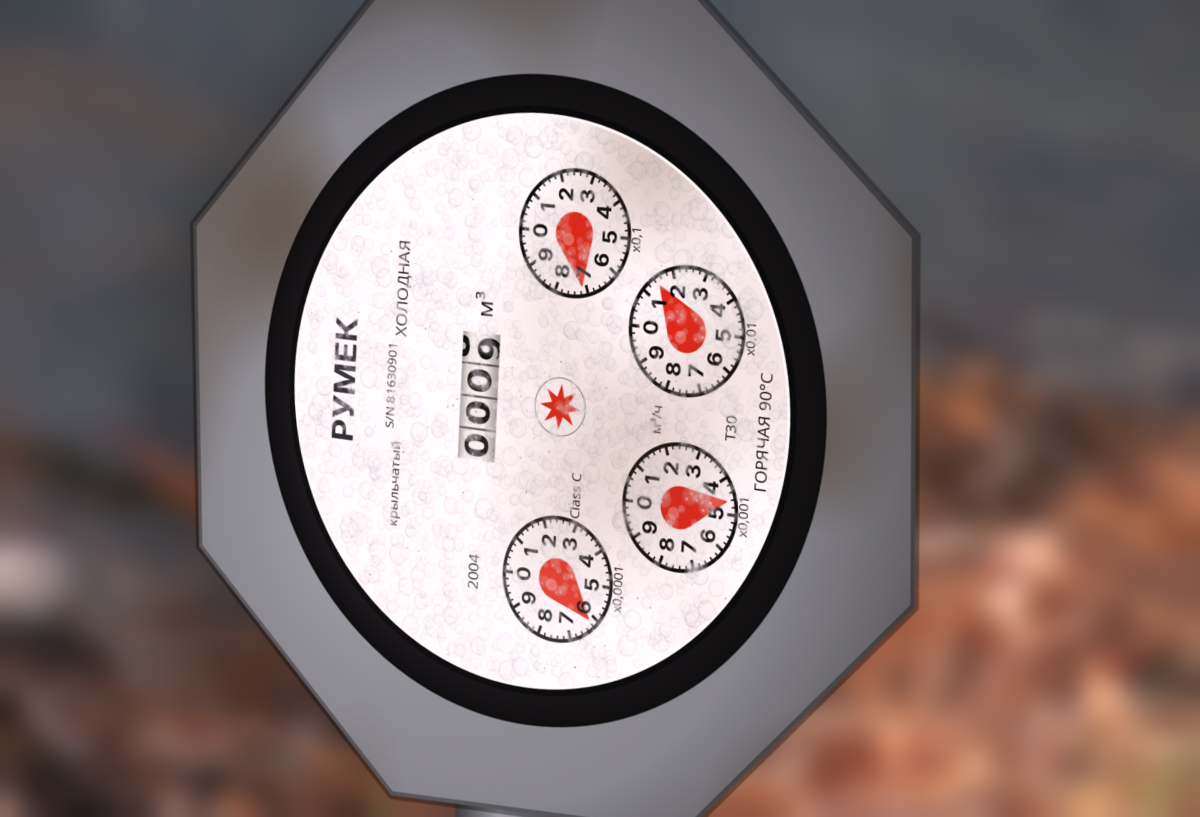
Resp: 8.7146 m³
